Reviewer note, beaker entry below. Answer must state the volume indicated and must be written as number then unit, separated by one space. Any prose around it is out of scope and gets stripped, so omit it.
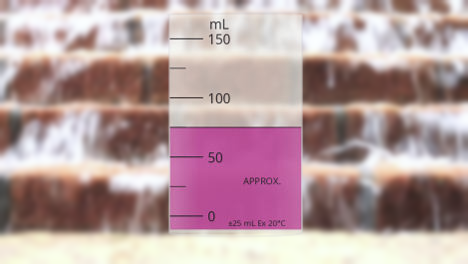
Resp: 75 mL
